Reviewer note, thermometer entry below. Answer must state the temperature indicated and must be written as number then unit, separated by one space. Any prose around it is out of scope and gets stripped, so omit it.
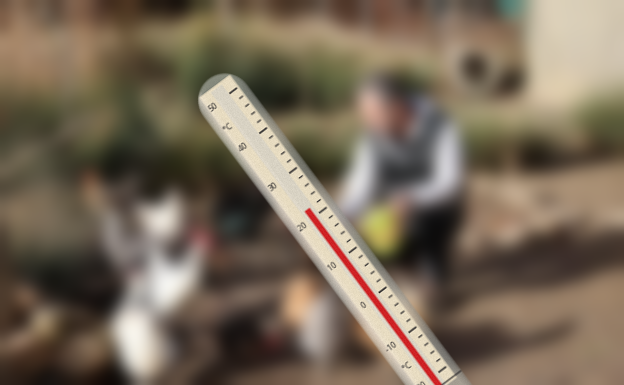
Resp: 22 °C
